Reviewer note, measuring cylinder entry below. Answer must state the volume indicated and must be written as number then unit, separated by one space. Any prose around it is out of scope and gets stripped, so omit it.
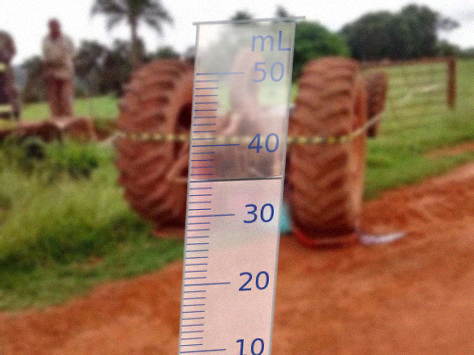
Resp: 35 mL
